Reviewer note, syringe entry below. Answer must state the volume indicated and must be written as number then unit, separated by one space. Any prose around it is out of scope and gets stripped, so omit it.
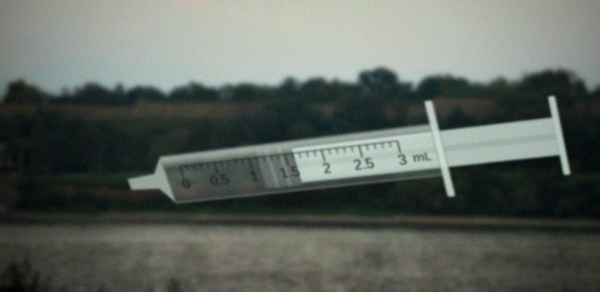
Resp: 1.1 mL
